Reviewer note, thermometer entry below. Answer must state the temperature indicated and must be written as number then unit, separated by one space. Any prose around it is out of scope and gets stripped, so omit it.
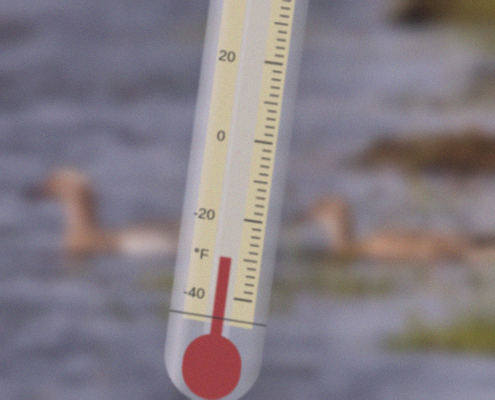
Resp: -30 °F
